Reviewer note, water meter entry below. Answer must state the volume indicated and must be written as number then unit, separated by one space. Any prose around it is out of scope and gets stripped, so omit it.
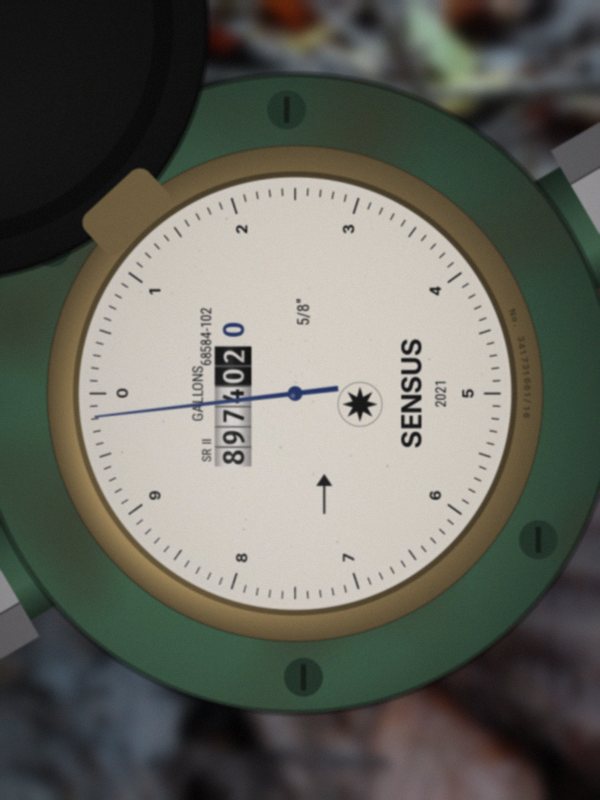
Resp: 8974019.8 gal
